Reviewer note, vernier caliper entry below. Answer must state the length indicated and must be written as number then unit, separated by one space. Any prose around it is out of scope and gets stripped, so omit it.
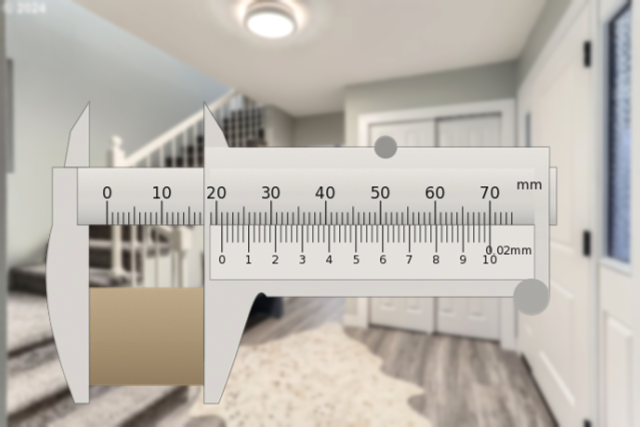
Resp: 21.0 mm
